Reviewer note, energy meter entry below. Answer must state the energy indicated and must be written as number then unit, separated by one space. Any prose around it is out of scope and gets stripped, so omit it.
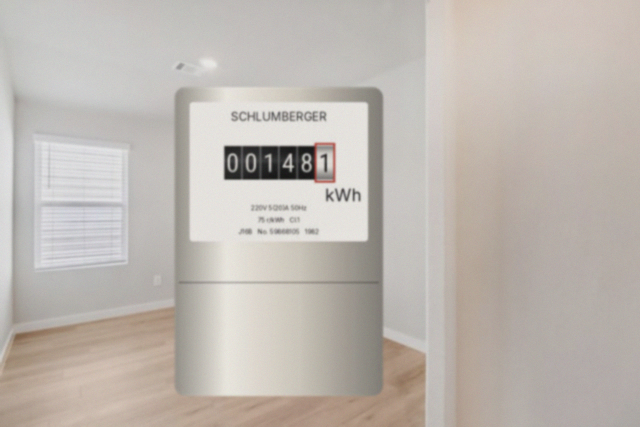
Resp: 148.1 kWh
